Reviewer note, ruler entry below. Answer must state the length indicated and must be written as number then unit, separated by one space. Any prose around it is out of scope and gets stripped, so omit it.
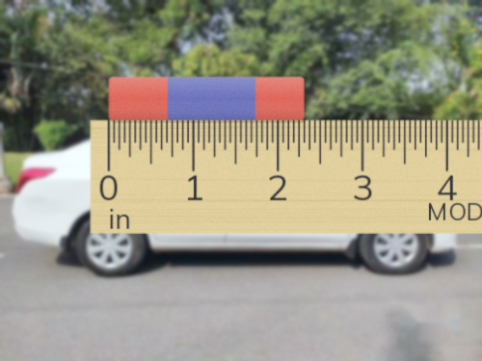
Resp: 2.3125 in
